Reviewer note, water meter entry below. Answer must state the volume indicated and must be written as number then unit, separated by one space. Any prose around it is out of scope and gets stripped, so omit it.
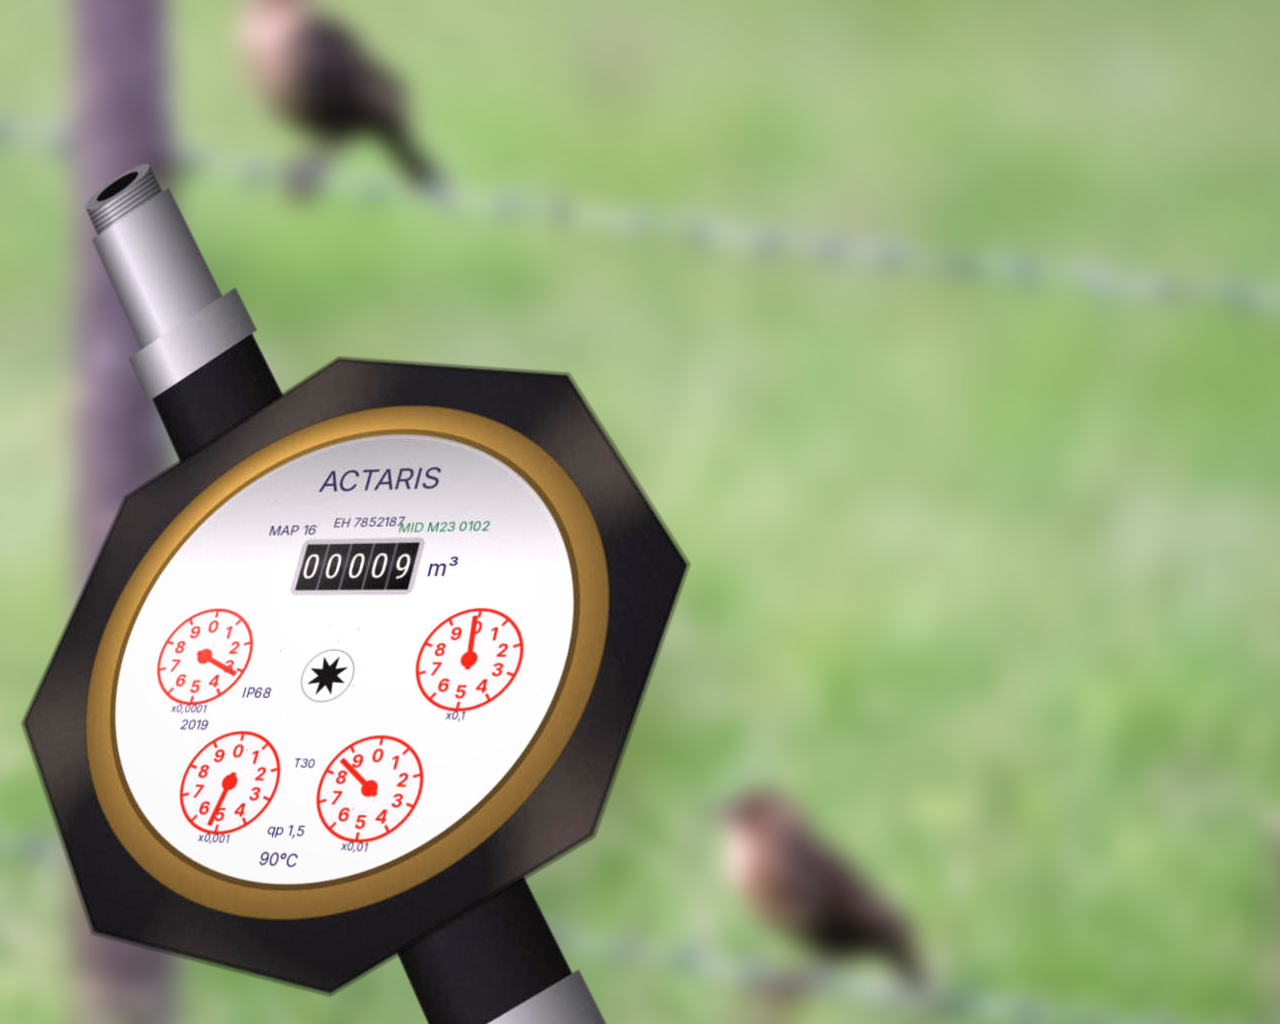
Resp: 8.9853 m³
